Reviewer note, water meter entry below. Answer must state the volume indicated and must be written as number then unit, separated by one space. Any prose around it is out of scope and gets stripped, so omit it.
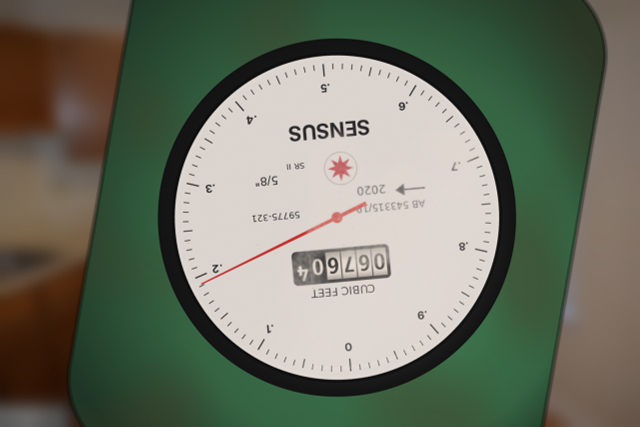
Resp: 67604.19 ft³
